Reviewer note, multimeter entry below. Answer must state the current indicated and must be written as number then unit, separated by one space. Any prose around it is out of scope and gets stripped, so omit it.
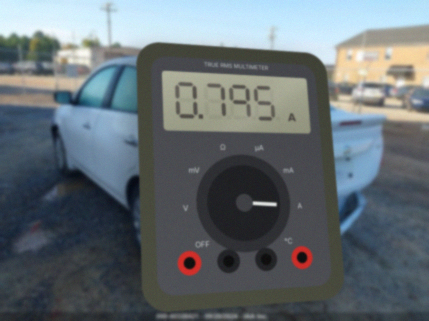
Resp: 0.795 A
